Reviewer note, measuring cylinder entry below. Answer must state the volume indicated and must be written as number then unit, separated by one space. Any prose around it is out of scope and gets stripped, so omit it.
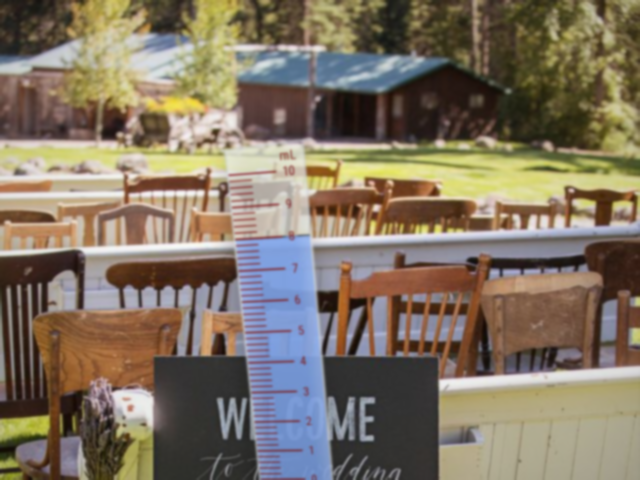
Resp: 8 mL
